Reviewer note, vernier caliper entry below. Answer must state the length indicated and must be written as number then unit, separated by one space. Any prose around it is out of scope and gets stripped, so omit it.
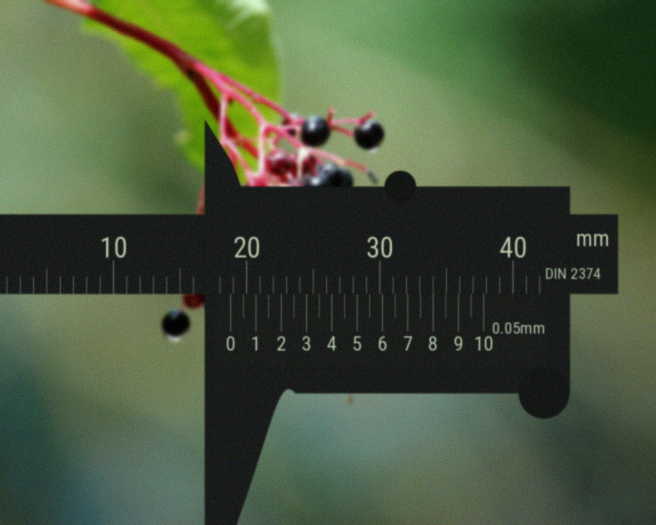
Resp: 18.8 mm
